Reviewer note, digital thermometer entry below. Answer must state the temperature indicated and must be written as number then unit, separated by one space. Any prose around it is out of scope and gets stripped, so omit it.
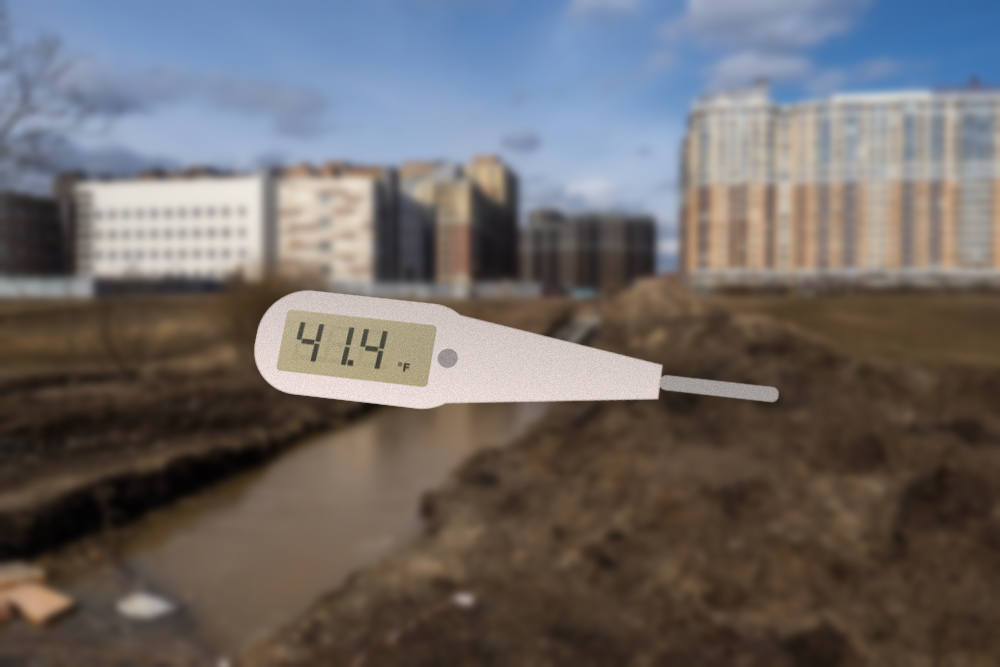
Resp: 41.4 °F
